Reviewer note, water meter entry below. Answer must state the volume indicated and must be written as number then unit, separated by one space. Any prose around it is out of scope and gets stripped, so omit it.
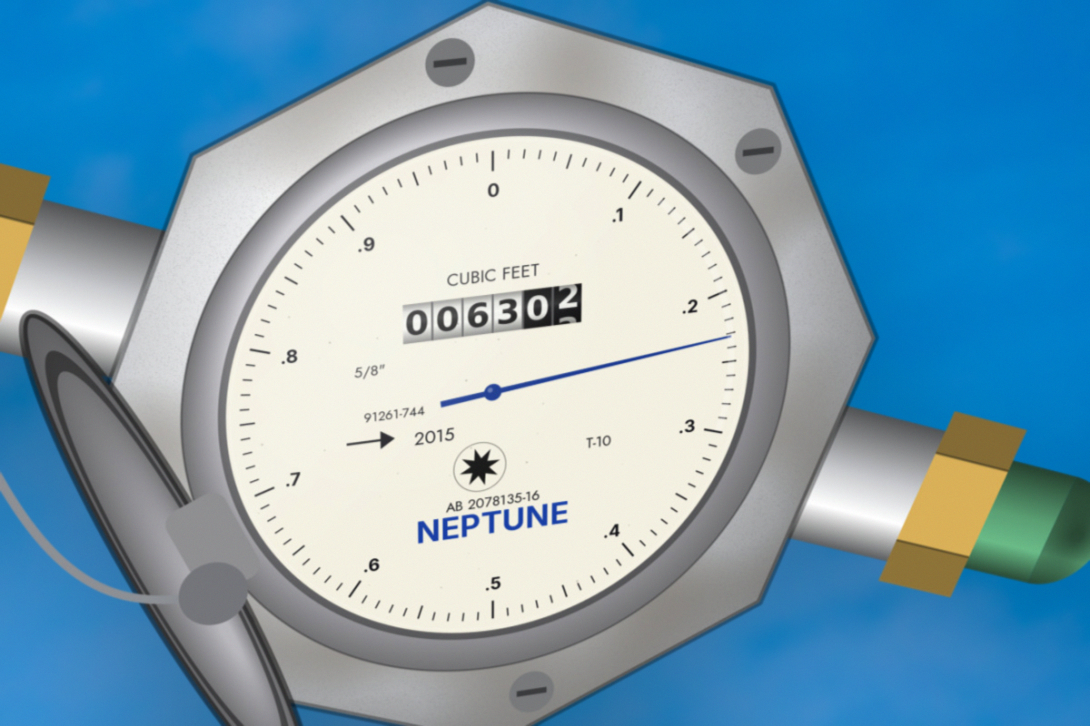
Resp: 6302.23 ft³
